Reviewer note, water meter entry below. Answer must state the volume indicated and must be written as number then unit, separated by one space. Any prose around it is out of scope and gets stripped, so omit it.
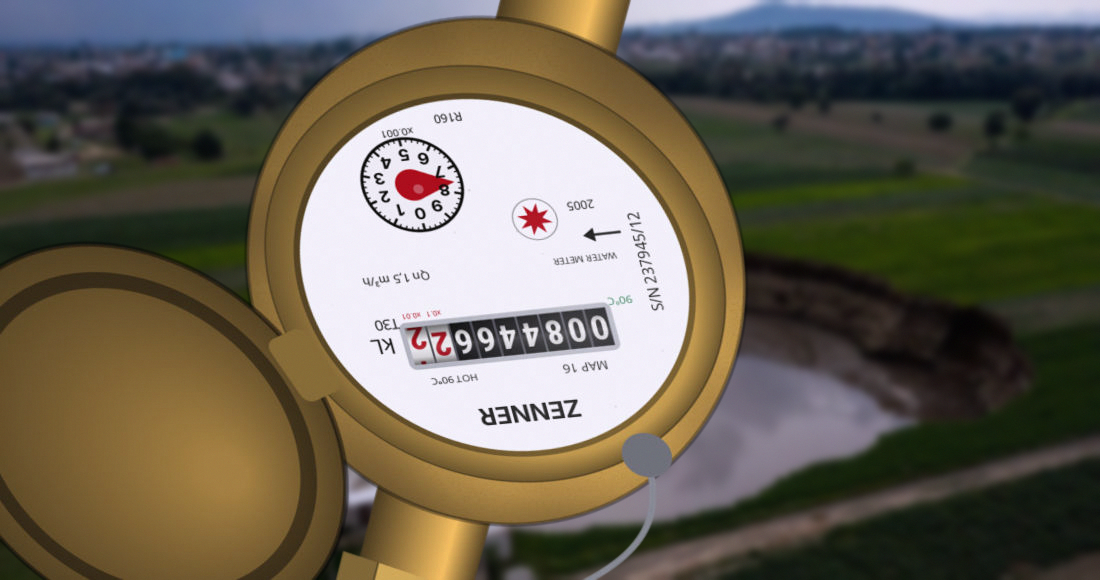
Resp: 84466.217 kL
